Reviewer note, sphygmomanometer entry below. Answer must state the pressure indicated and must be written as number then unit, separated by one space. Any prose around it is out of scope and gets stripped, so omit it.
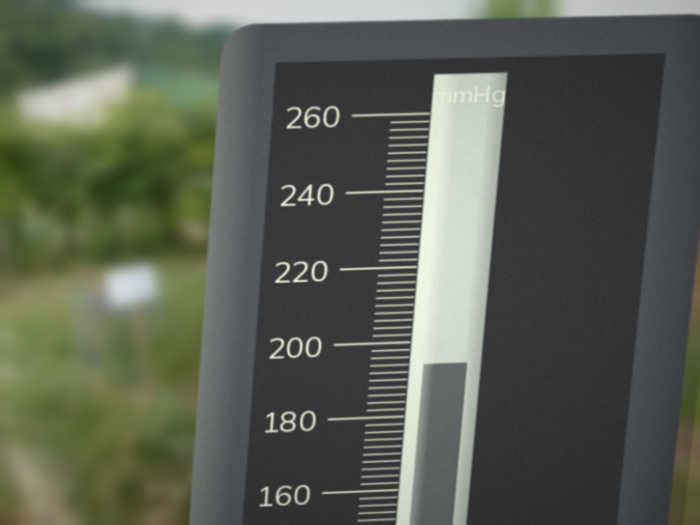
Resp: 194 mmHg
